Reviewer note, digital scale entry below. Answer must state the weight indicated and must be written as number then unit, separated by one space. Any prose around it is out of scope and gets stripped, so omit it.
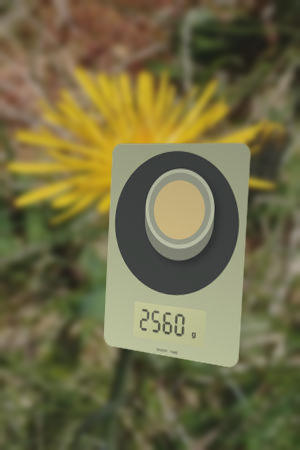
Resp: 2560 g
